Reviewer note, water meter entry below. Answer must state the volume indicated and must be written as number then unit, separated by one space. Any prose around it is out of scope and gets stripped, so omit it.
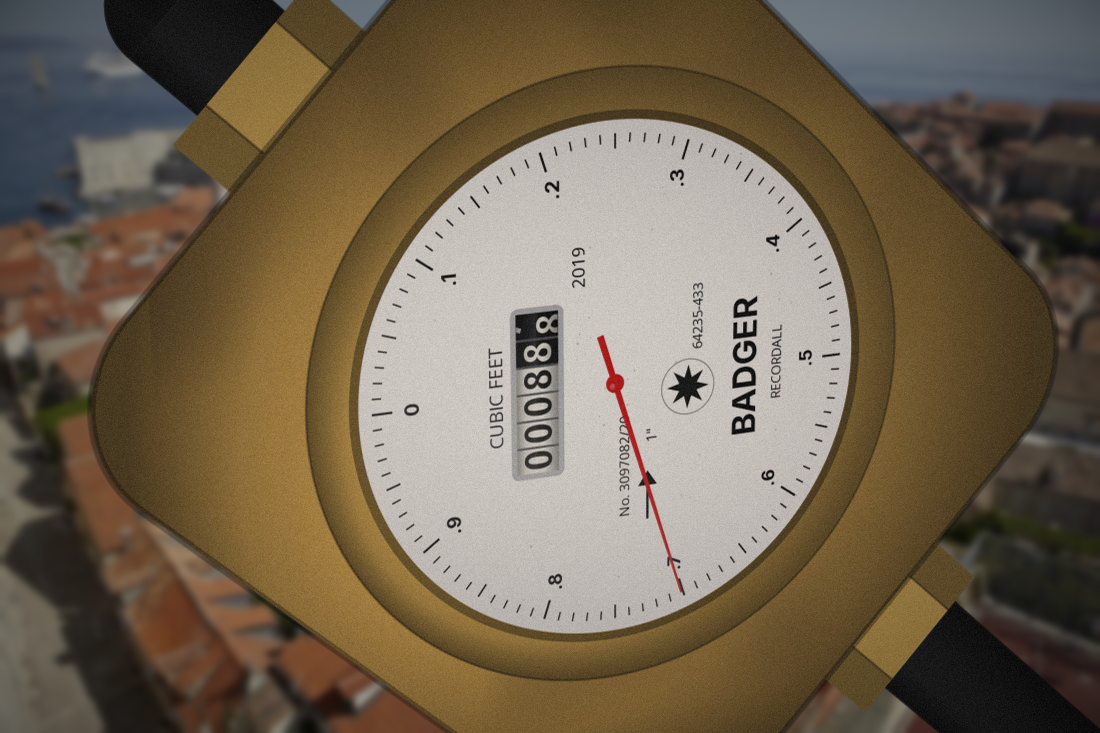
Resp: 887.70 ft³
